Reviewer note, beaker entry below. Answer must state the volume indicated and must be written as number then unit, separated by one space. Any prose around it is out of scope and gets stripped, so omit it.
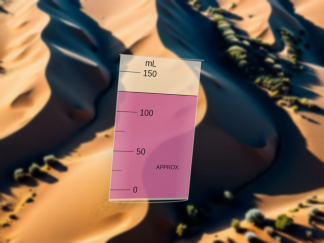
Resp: 125 mL
